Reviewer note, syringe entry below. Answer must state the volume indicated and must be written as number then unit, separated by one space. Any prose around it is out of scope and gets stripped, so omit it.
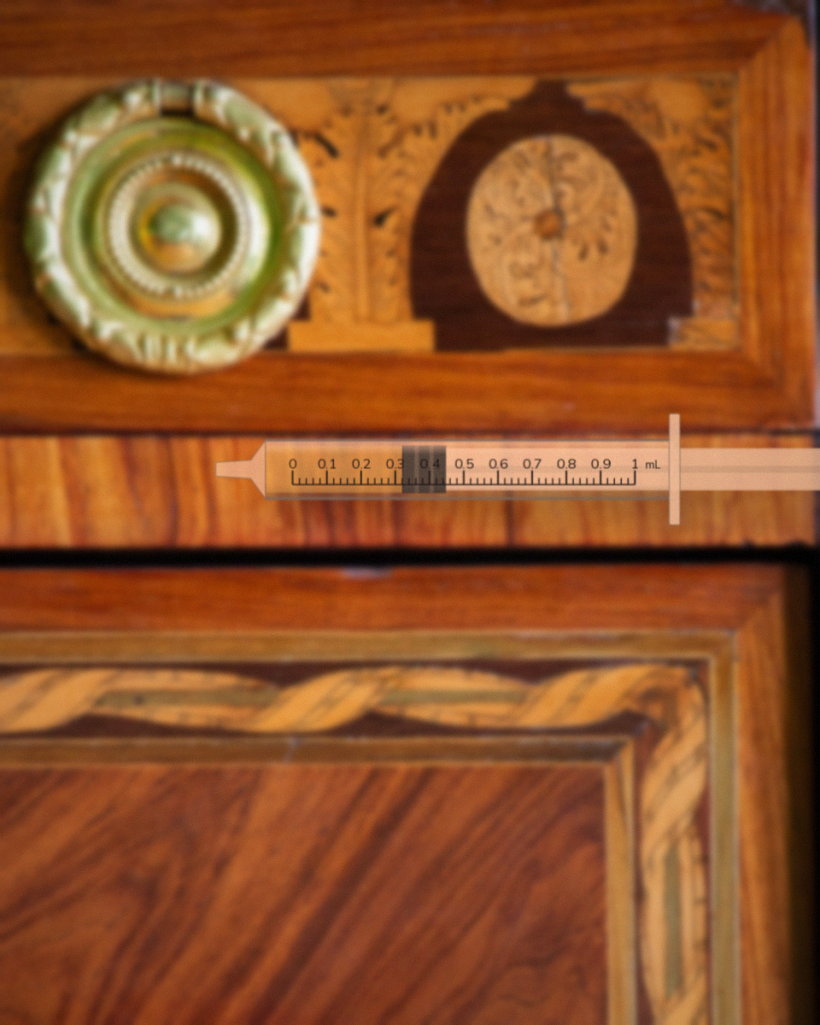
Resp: 0.32 mL
